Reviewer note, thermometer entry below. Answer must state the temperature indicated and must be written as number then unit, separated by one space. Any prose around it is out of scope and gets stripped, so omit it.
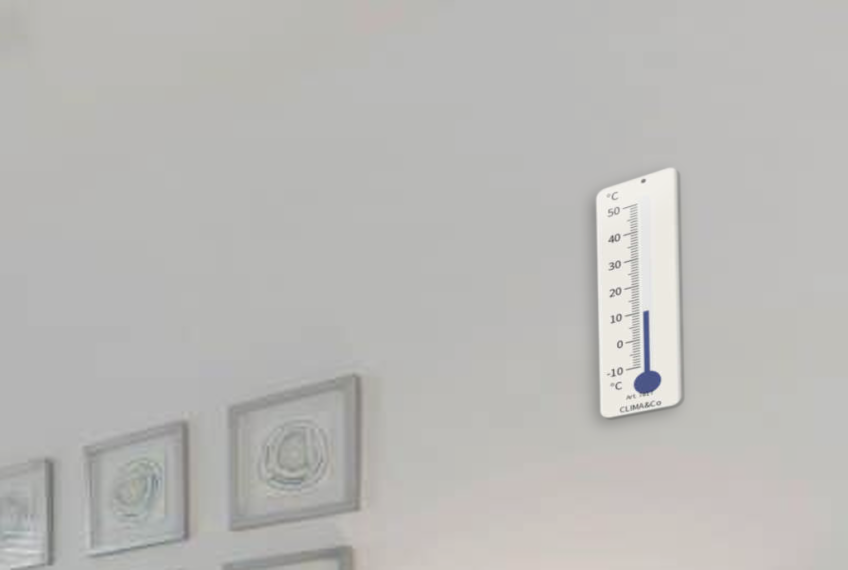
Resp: 10 °C
